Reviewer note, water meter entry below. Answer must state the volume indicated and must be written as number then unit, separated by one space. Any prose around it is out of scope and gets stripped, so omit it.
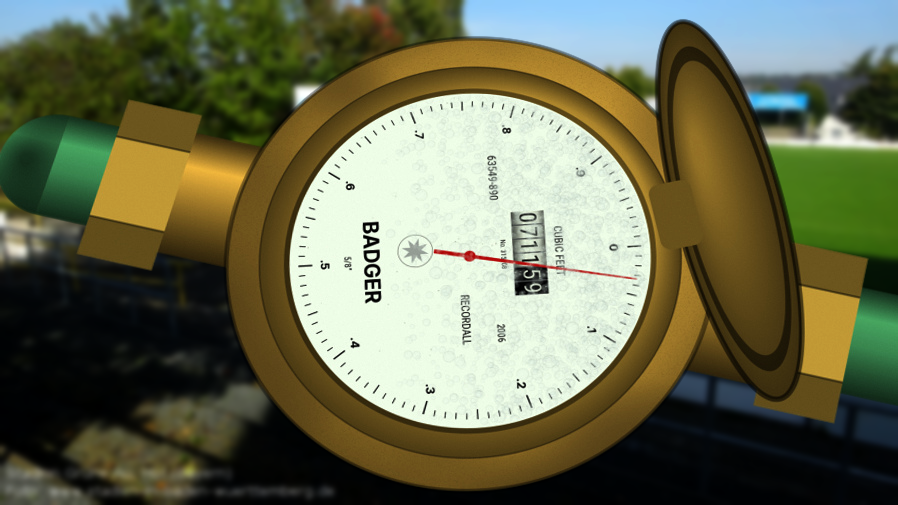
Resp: 71159.03 ft³
